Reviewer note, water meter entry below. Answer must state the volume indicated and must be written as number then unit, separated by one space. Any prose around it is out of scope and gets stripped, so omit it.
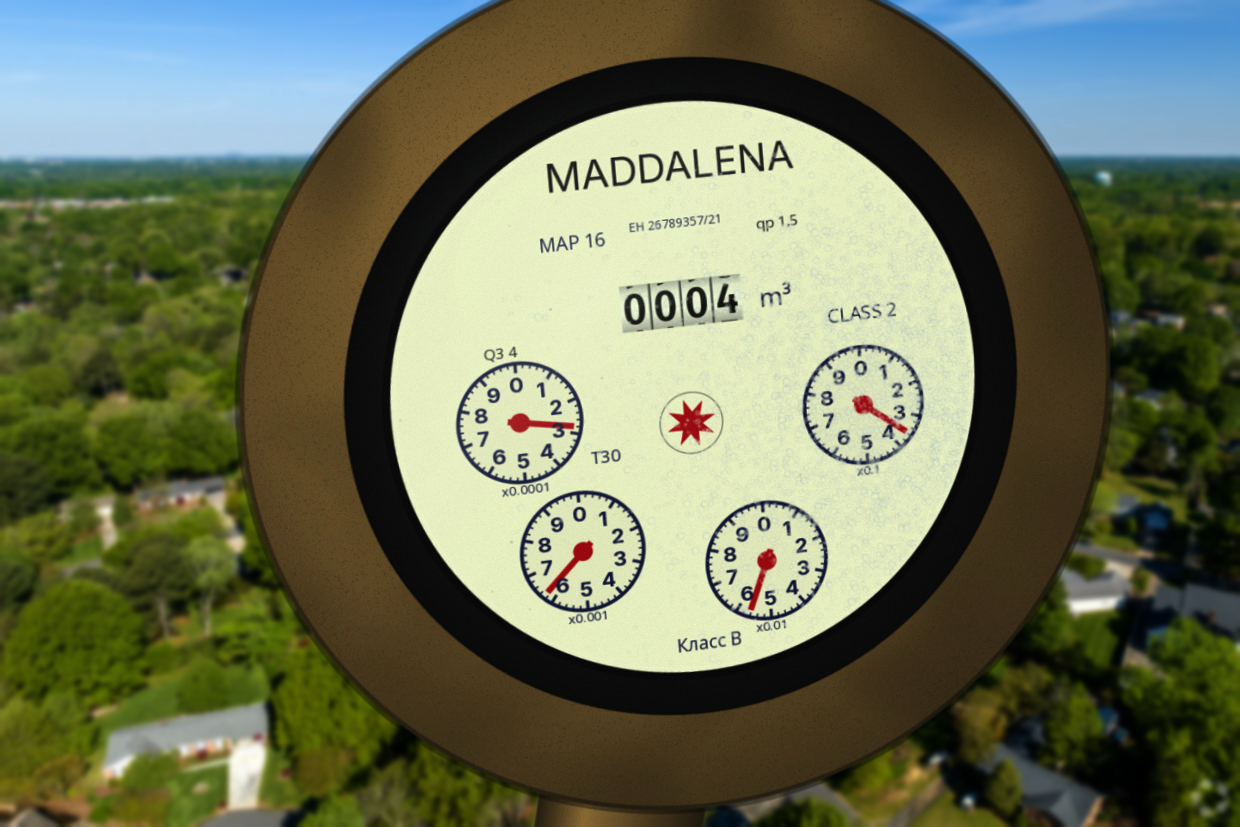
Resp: 4.3562 m³
